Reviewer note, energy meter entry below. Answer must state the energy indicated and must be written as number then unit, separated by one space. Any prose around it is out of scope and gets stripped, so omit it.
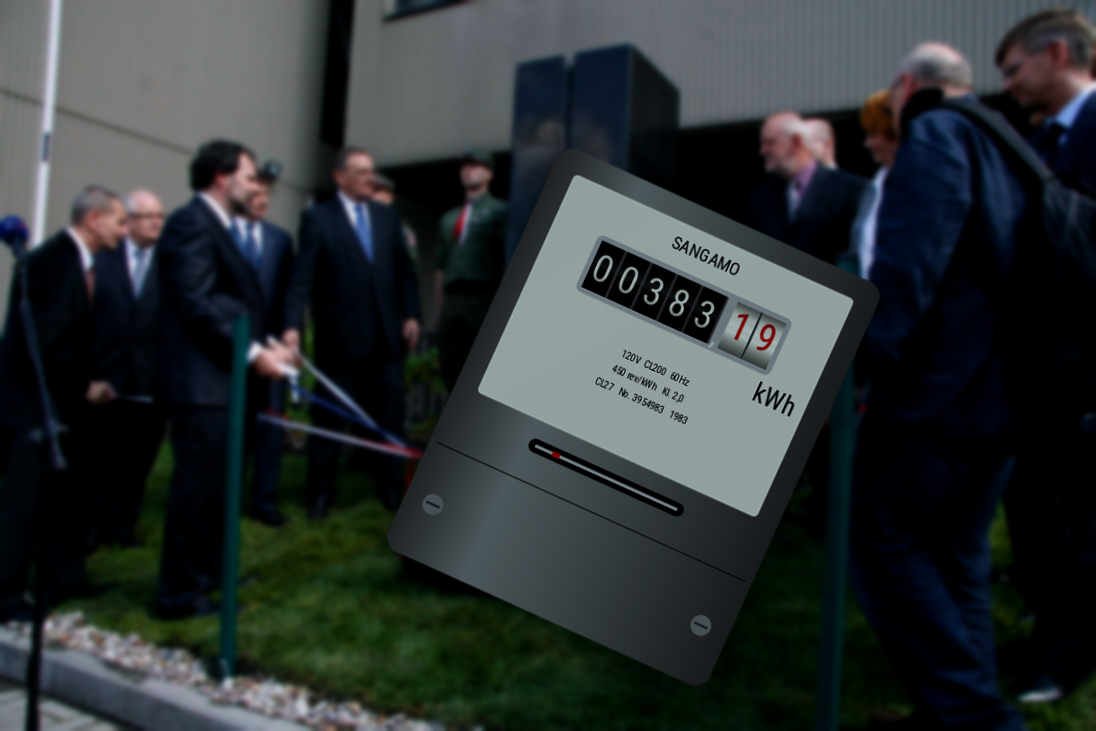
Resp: 383.19 kWh
